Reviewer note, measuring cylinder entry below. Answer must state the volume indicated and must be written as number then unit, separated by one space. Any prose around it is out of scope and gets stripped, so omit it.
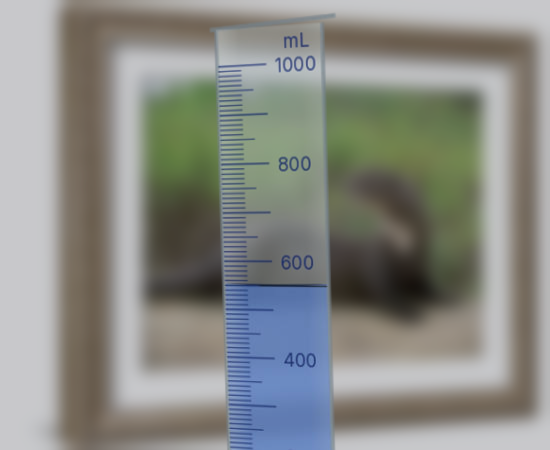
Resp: 550 mL
